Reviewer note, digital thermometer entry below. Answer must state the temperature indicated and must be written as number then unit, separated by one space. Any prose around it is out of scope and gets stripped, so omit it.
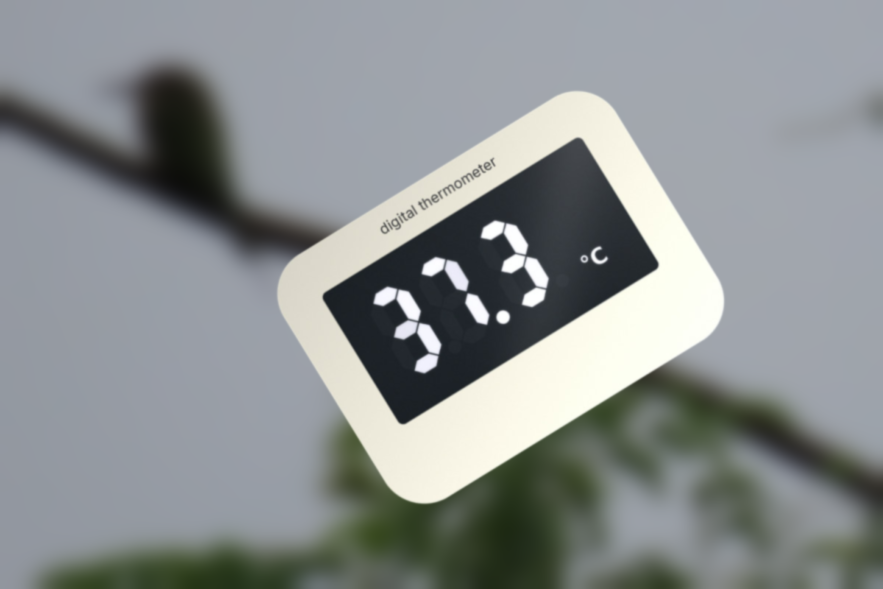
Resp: 37.3 °C
